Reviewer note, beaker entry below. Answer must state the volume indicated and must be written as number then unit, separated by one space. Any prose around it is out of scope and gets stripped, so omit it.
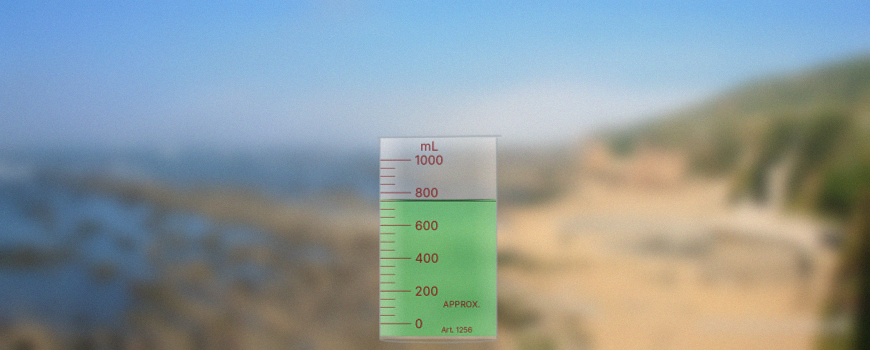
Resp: 750 mL
